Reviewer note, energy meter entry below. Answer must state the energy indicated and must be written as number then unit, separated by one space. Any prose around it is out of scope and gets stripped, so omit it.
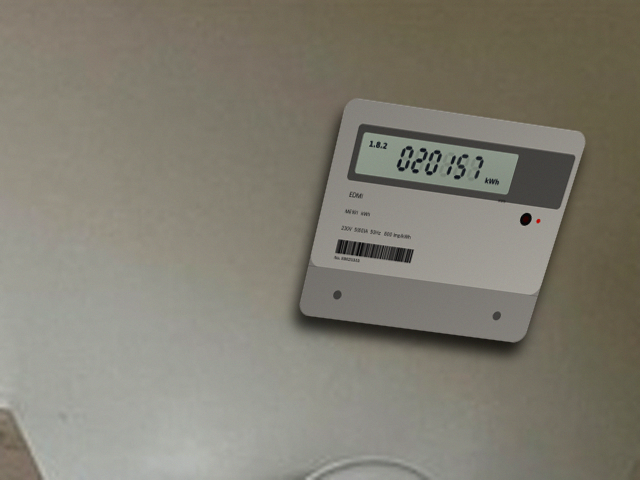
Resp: 20157 kWh
